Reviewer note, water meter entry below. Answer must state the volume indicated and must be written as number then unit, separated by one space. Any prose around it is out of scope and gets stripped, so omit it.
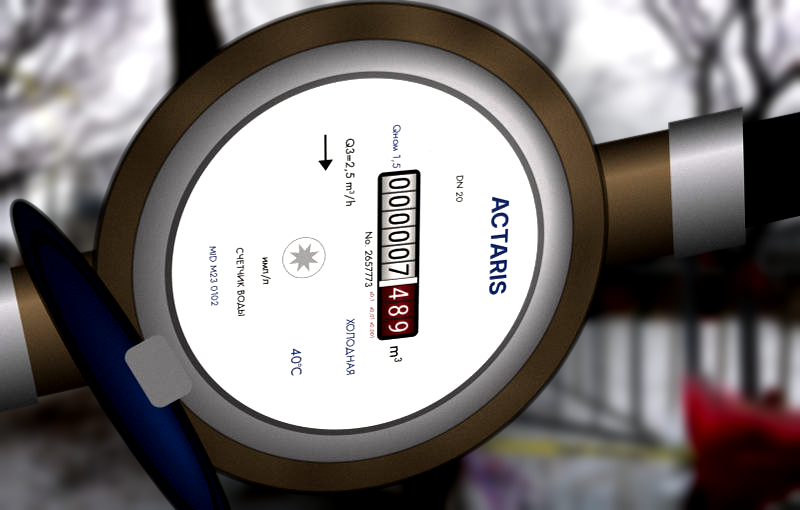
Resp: 7.489 m³
